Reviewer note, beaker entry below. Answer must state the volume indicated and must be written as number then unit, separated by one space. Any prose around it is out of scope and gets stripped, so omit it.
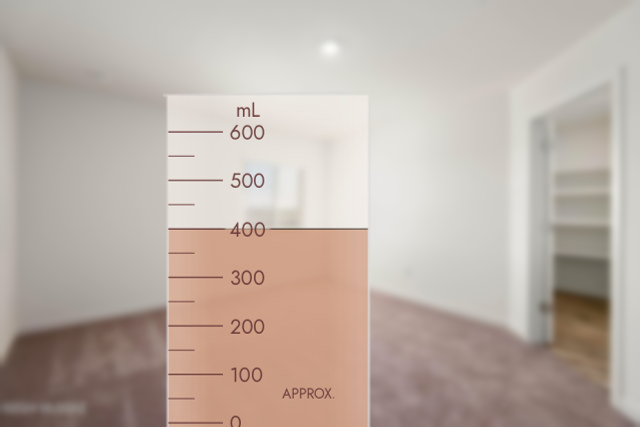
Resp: 400 mL
